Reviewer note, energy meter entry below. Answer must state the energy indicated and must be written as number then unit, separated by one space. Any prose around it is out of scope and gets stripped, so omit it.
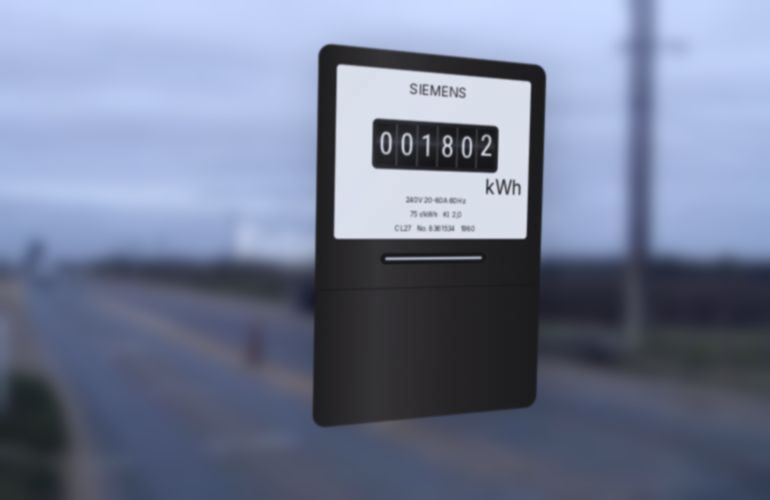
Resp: 1802 kWh
